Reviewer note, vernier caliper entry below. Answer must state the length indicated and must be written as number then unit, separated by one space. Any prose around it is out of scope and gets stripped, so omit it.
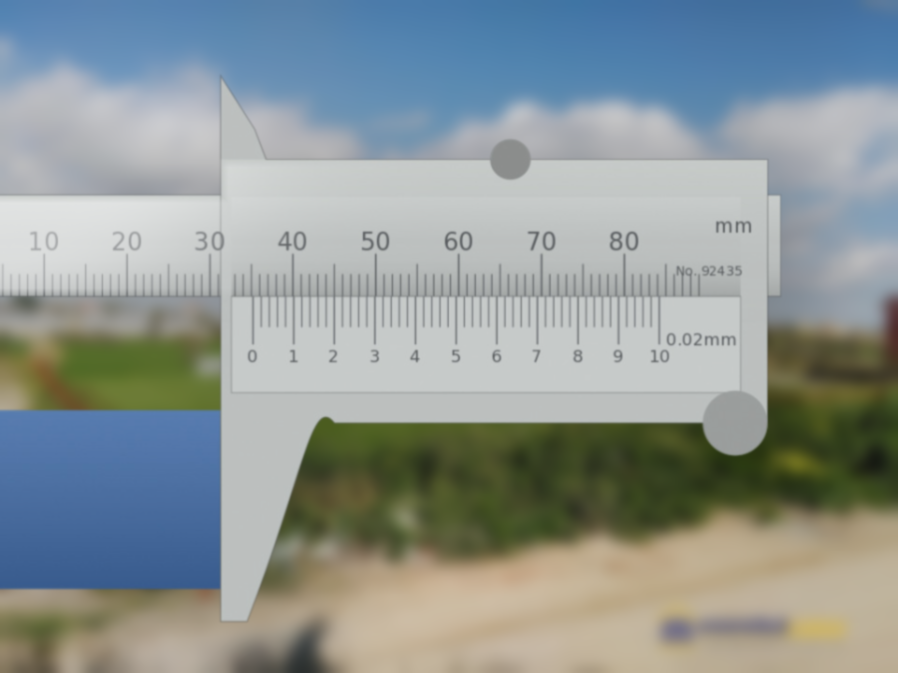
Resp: 35.2 mm
